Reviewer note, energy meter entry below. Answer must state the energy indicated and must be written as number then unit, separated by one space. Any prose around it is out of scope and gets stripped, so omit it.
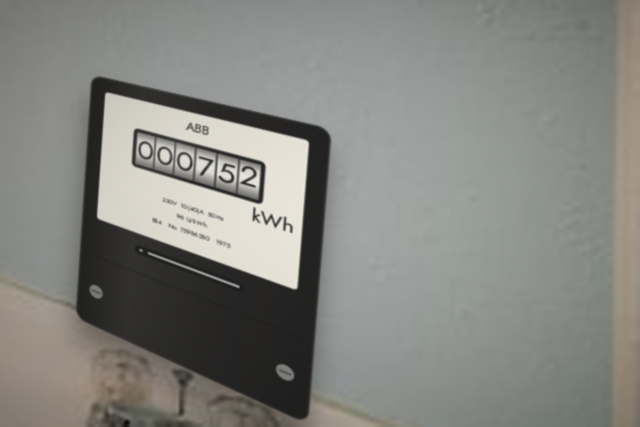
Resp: 752 kWh
